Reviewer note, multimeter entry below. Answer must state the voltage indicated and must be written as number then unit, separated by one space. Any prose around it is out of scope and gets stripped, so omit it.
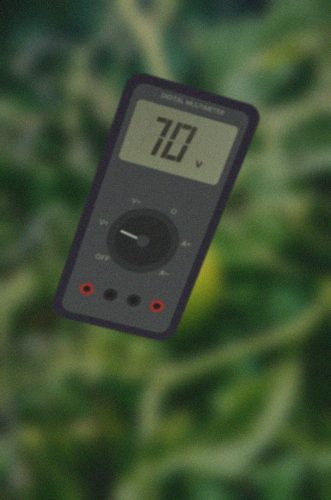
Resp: 70 V
